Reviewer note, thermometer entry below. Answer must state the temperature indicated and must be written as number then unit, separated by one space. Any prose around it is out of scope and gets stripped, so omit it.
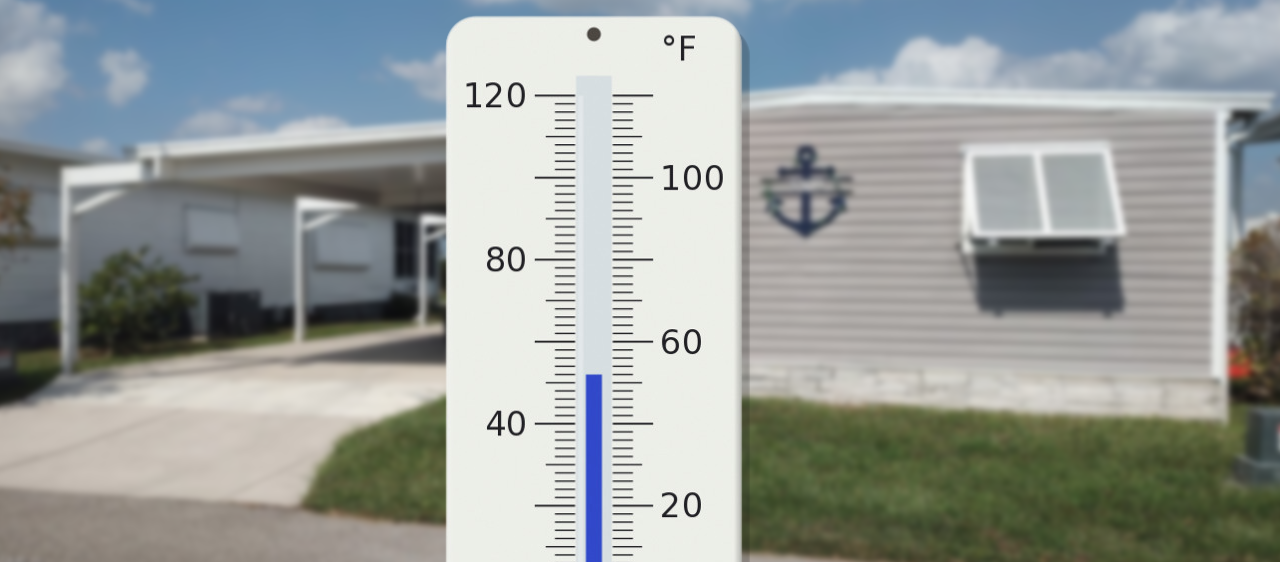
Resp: 52 °F
